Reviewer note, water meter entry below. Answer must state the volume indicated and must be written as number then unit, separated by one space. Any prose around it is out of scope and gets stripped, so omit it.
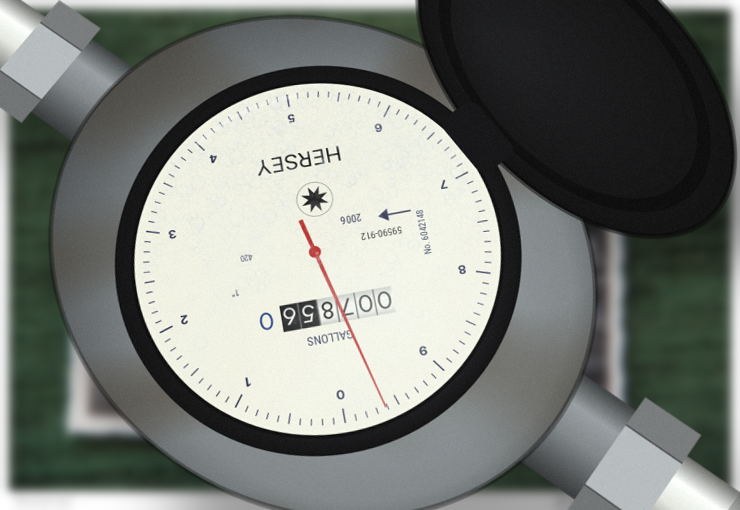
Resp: 78559.6 gal
